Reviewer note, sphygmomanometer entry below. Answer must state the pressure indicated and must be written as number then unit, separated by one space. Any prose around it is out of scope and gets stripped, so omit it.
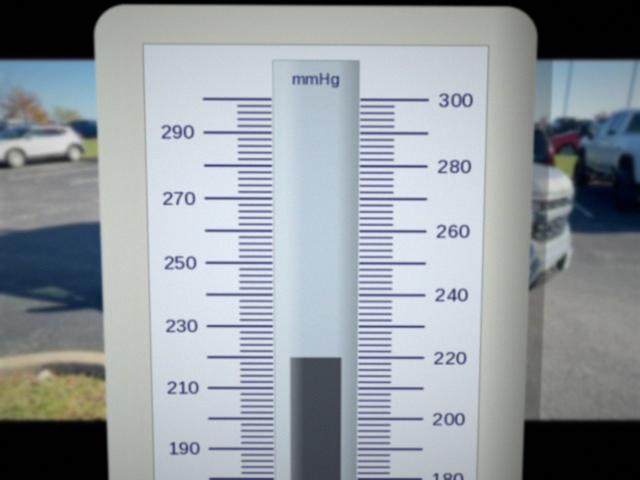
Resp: 220 mmHg
